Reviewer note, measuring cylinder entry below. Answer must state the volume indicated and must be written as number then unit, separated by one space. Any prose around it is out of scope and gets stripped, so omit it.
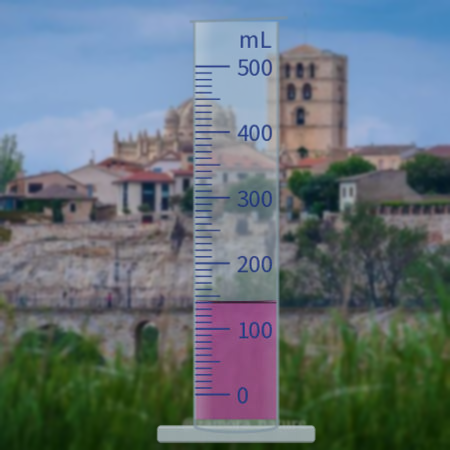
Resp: 140 mL
